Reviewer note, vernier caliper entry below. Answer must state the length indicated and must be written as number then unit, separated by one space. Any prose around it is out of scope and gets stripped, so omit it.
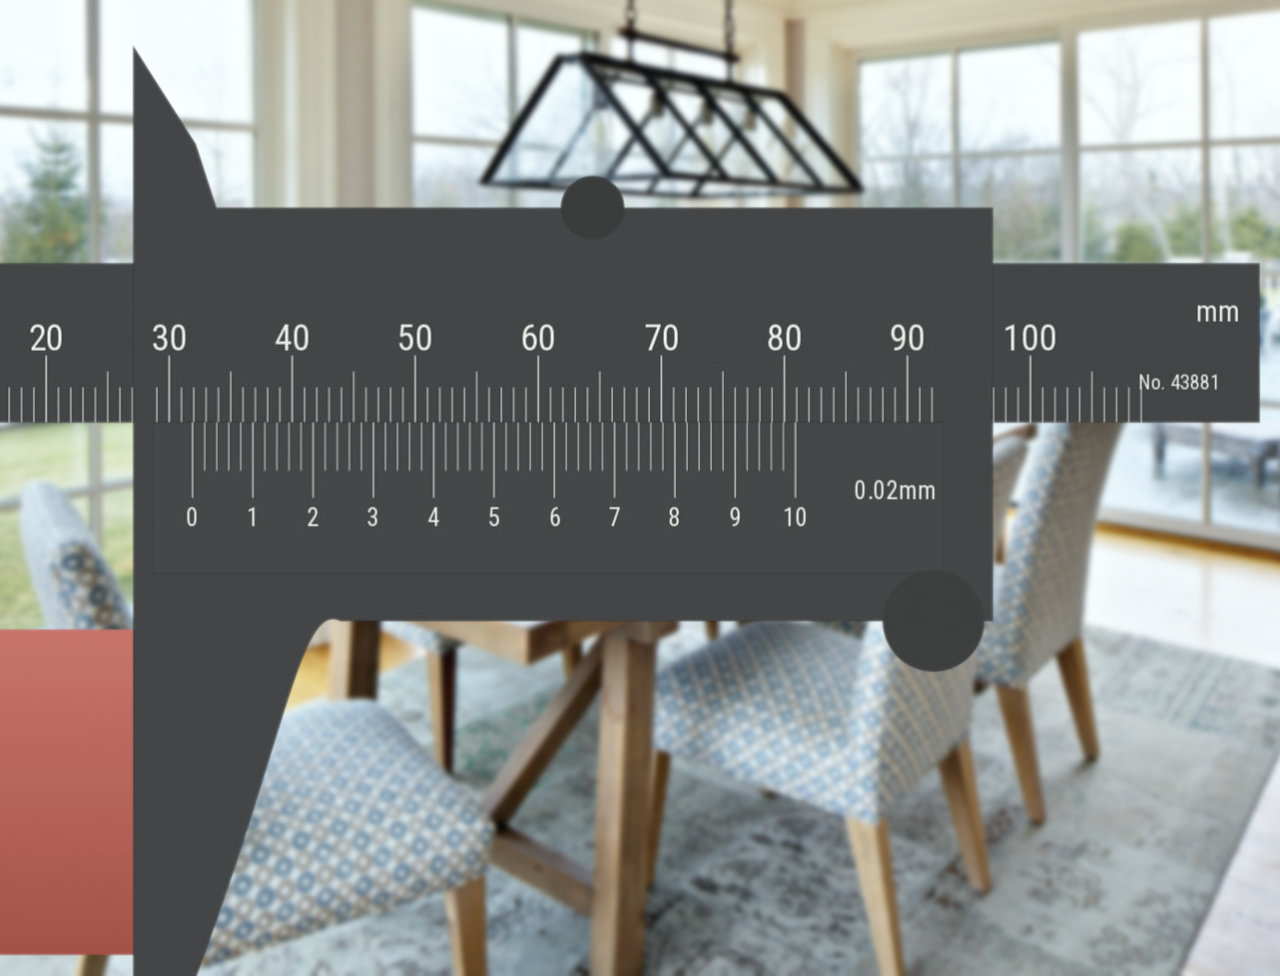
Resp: 31.9 mm
